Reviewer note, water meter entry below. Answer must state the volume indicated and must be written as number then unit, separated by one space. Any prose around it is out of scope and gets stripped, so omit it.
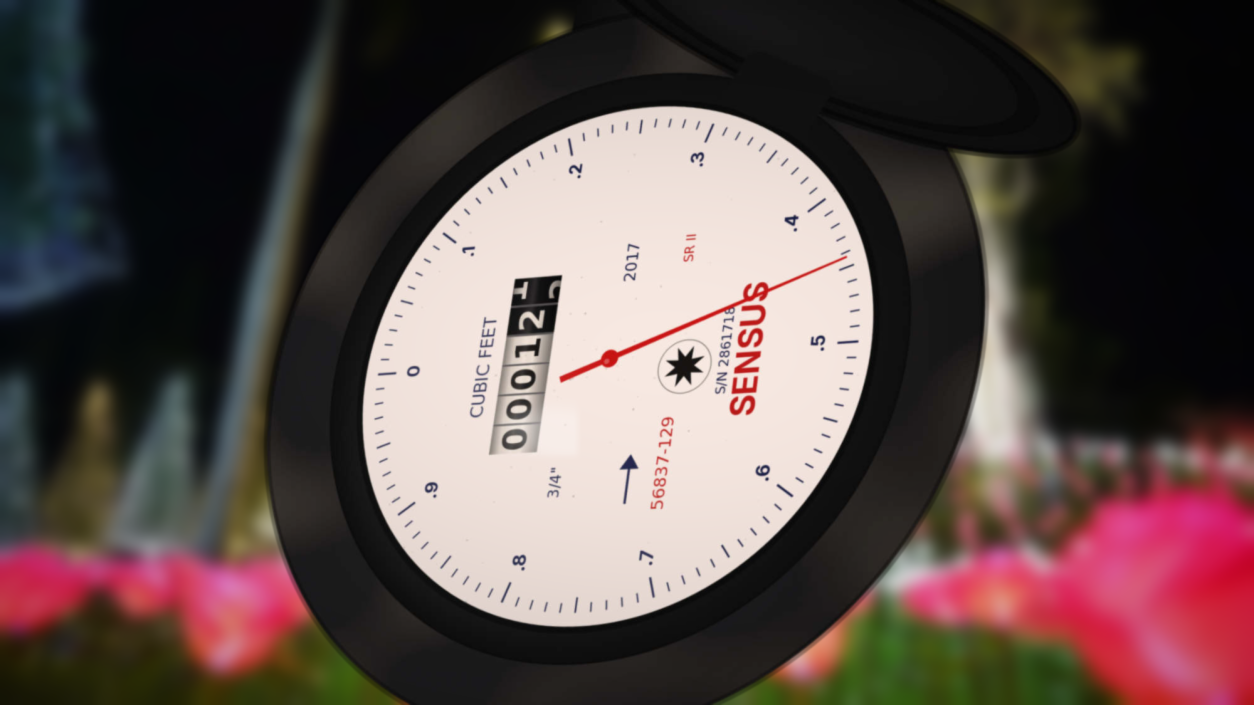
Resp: 121.44 ft³
